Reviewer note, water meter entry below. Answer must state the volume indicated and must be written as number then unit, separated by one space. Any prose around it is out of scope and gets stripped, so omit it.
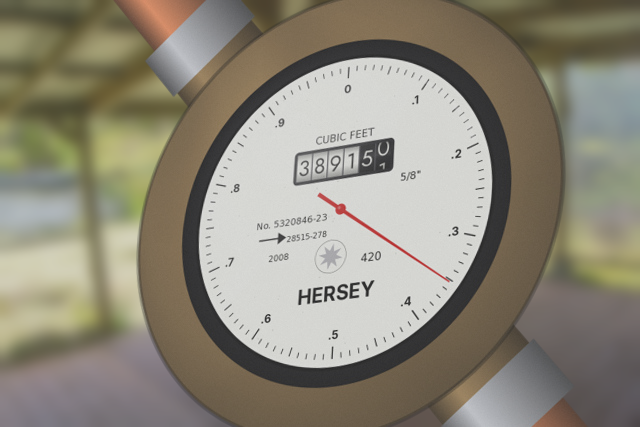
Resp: 389150.35 ft³
